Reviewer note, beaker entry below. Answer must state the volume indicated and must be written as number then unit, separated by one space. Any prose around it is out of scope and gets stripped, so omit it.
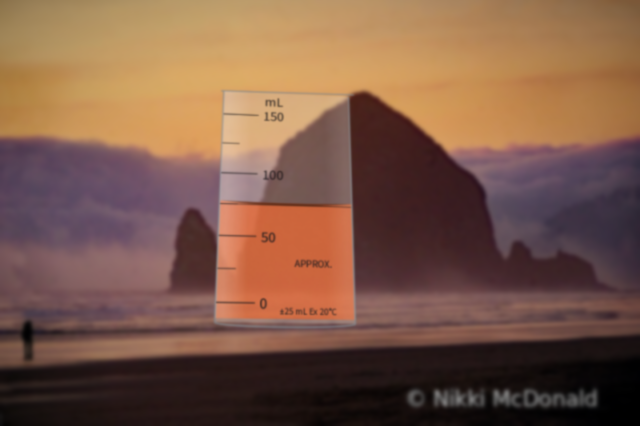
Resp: 75 mL
